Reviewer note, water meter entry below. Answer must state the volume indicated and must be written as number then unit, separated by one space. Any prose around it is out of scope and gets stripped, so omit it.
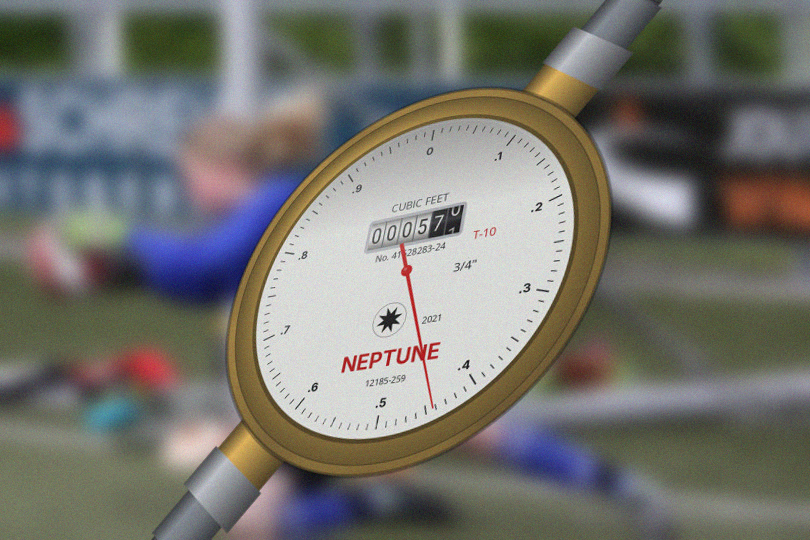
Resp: 570.44 ft³
